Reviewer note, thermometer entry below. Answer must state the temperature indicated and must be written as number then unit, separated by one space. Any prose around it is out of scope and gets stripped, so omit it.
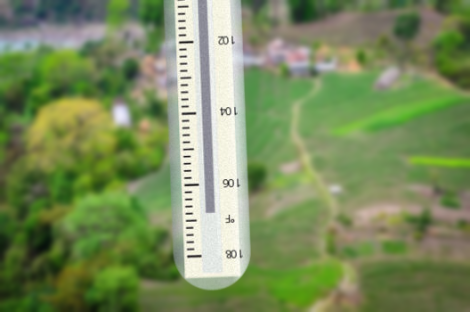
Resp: 106.8 °F
